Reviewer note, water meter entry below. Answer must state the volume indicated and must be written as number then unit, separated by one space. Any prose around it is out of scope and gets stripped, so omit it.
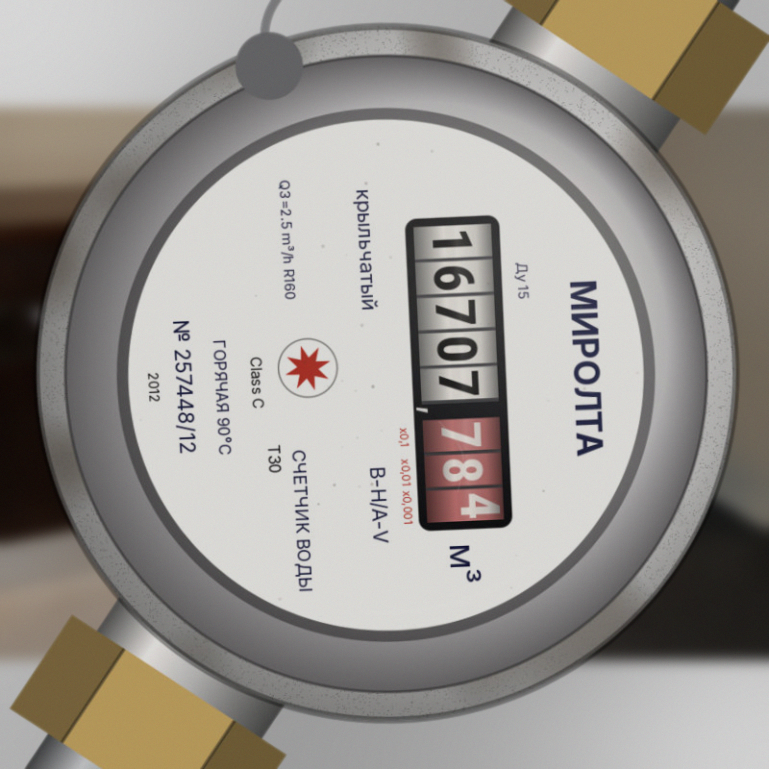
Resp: 16707.784 m³
